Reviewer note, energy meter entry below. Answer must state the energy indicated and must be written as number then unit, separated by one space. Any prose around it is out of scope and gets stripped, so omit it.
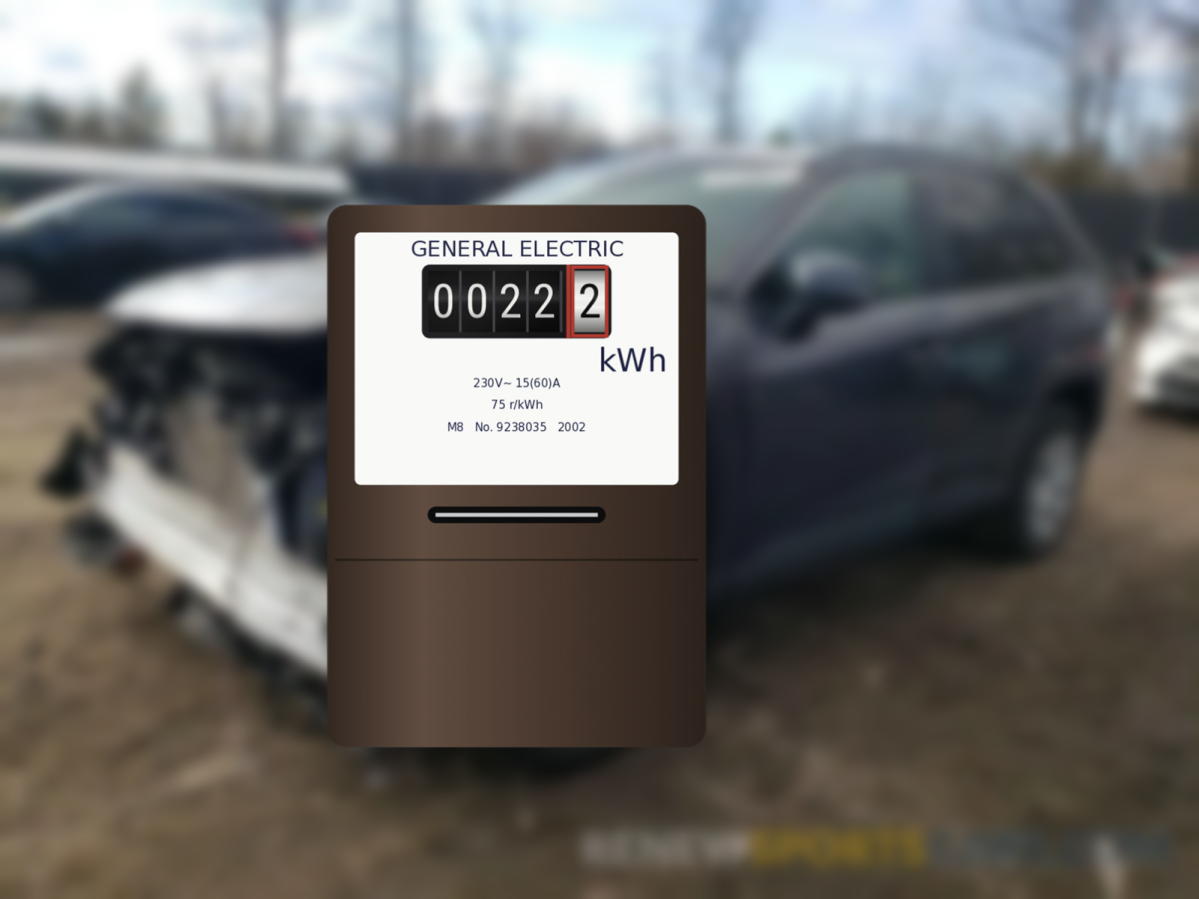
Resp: 22.2 kWh
